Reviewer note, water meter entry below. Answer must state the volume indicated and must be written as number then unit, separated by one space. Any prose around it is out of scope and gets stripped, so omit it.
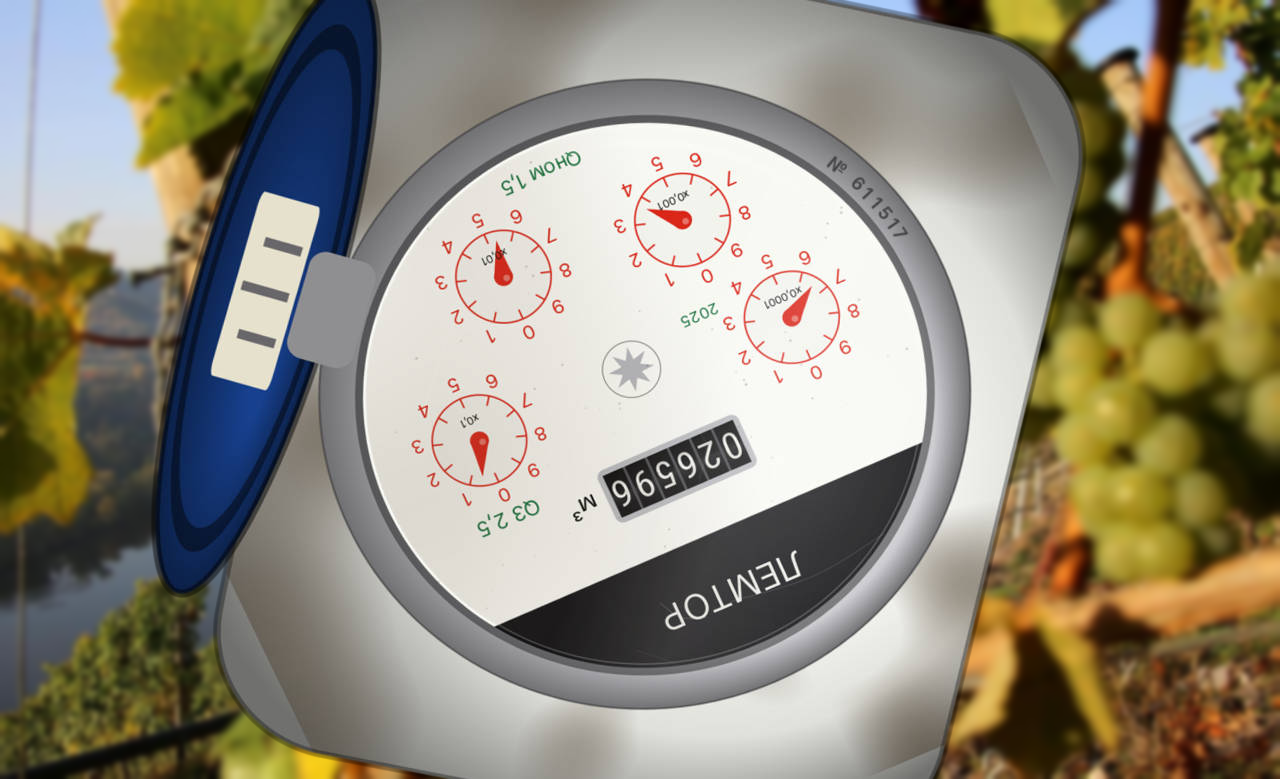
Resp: 26596.0536 m³
